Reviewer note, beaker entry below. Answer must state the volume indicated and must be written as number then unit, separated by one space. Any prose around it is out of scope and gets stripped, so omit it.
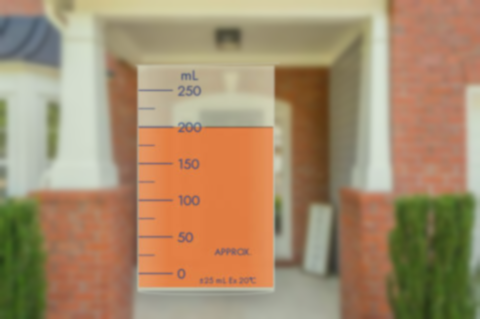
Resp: 200 mL
